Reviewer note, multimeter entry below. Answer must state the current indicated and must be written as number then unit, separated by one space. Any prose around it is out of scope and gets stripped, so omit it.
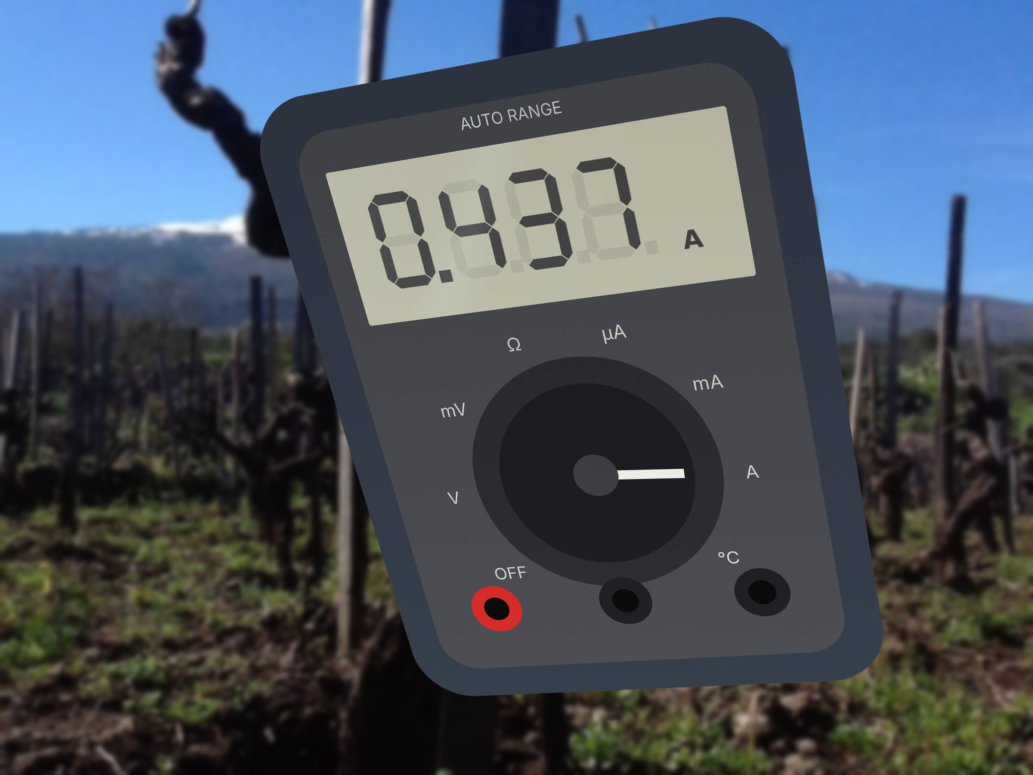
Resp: 0.437 A
